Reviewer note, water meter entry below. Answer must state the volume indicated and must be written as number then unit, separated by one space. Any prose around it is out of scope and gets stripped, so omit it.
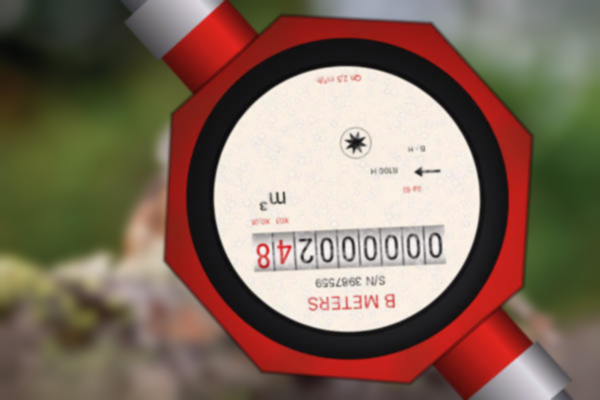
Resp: 2.48 m³
